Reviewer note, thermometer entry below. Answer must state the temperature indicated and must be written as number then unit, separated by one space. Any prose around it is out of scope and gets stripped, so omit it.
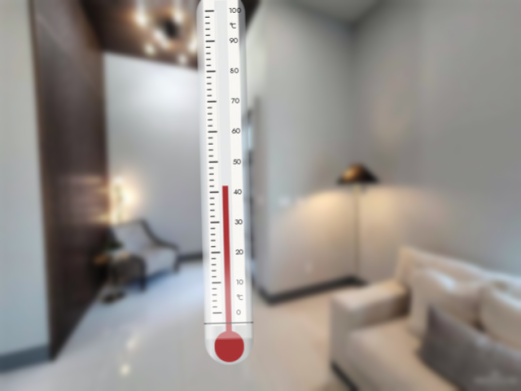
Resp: 42 °C
